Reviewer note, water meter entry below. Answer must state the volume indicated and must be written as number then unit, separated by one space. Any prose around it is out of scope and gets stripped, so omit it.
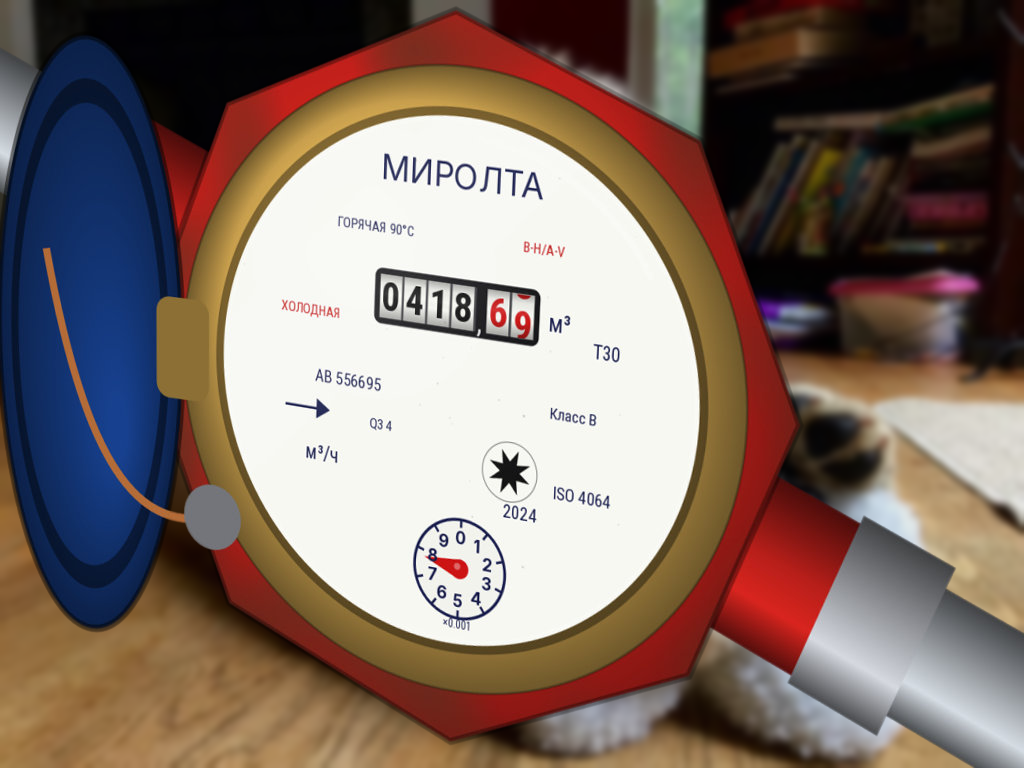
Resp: 418.687 m³
